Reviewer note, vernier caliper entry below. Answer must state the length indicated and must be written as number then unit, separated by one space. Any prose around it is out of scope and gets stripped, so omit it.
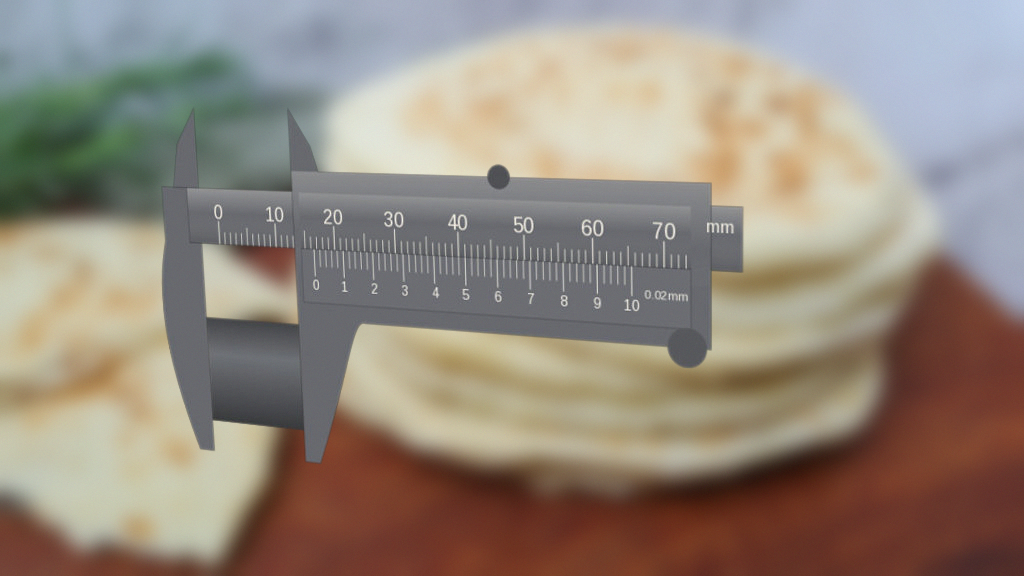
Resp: 16.5 mm
